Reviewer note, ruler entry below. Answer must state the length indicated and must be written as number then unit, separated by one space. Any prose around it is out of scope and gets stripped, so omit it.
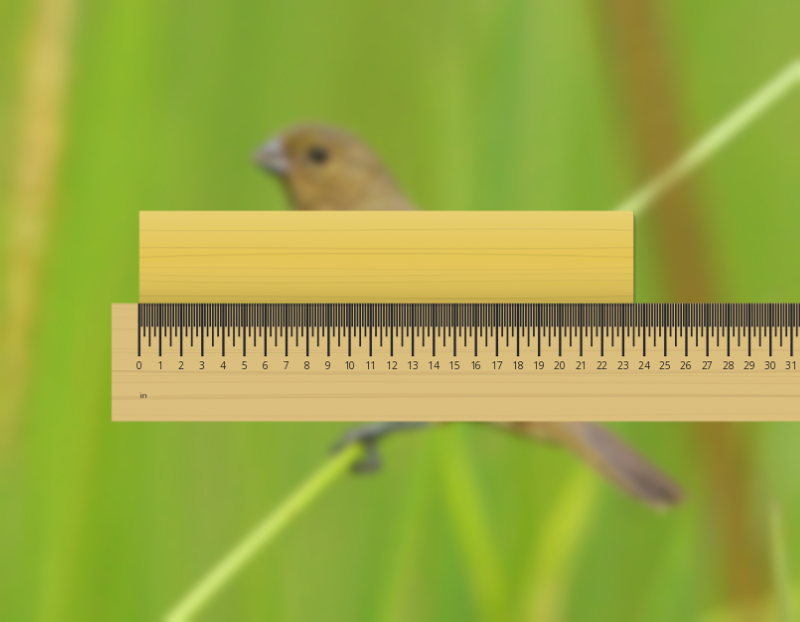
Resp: 23.5 in
